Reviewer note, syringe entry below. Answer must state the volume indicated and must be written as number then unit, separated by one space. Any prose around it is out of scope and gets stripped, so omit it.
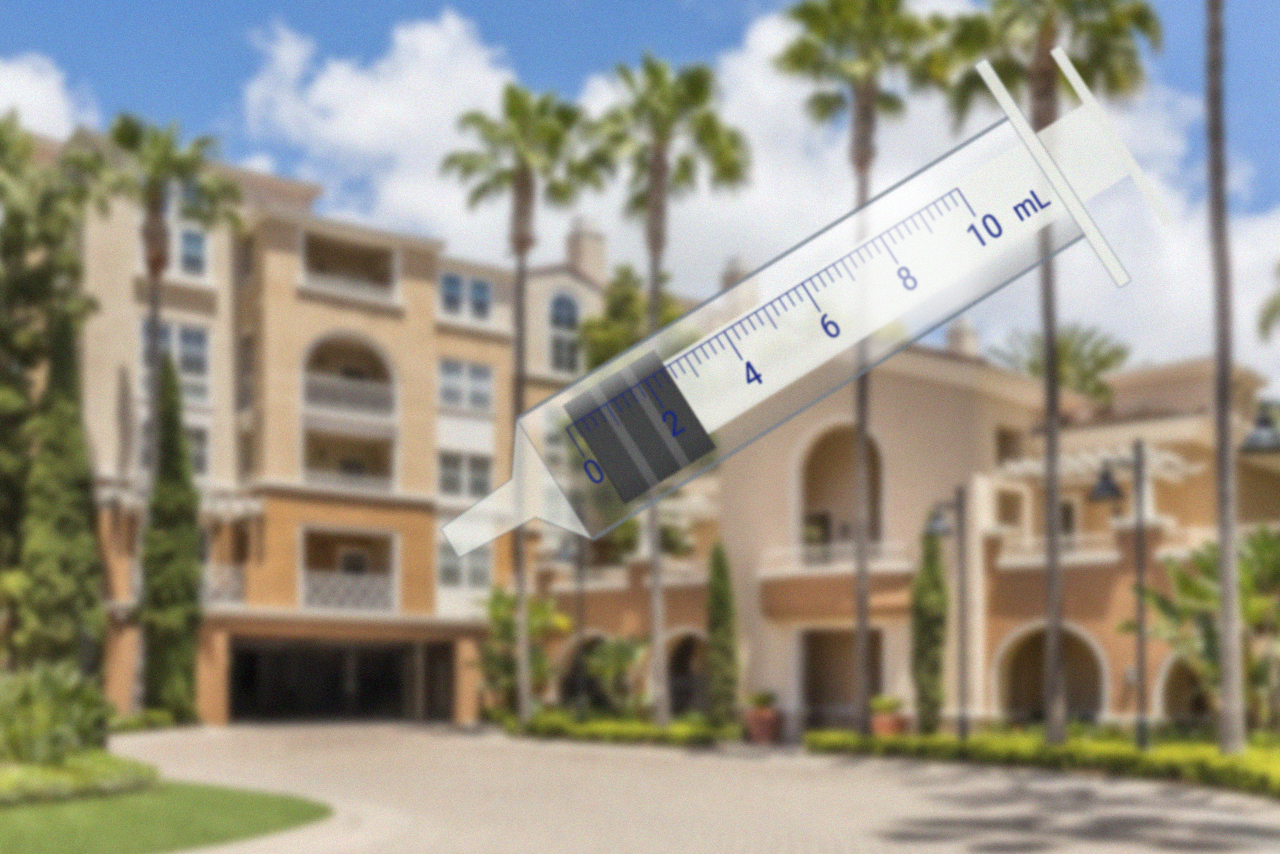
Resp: 0.2 mL
